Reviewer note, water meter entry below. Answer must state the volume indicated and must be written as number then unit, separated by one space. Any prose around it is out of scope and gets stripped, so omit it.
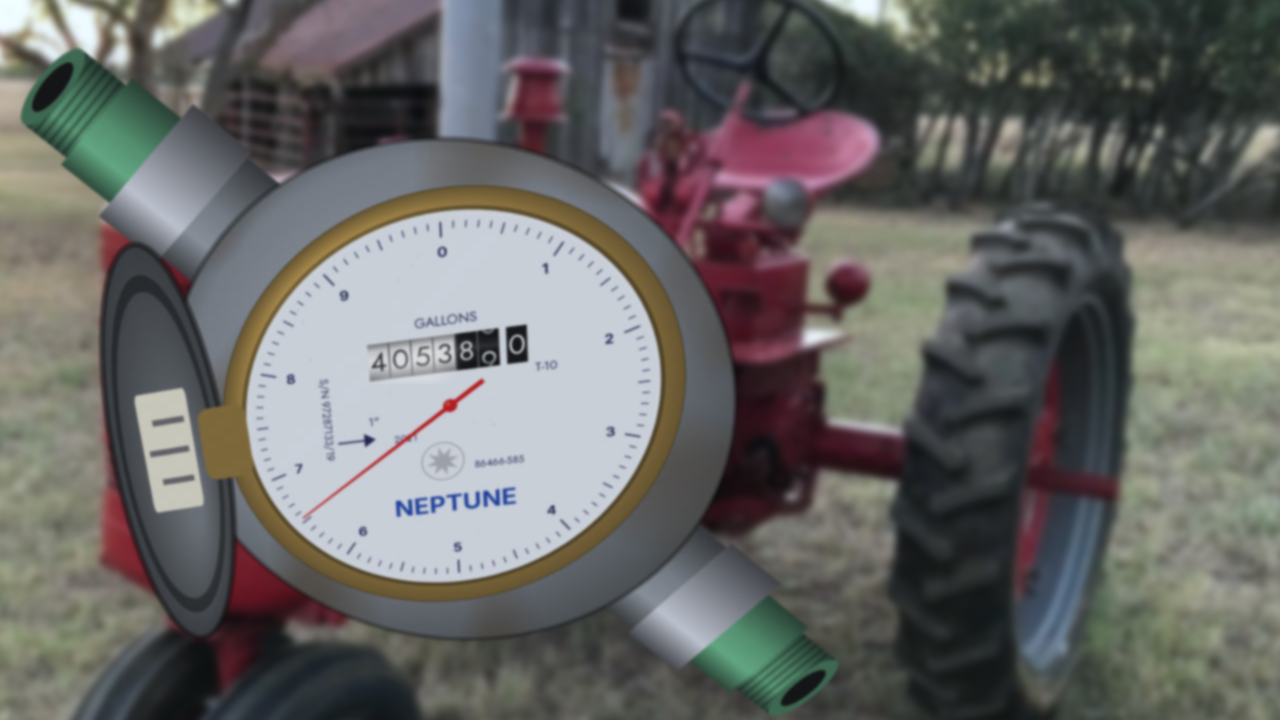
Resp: 4053886.5 gal
